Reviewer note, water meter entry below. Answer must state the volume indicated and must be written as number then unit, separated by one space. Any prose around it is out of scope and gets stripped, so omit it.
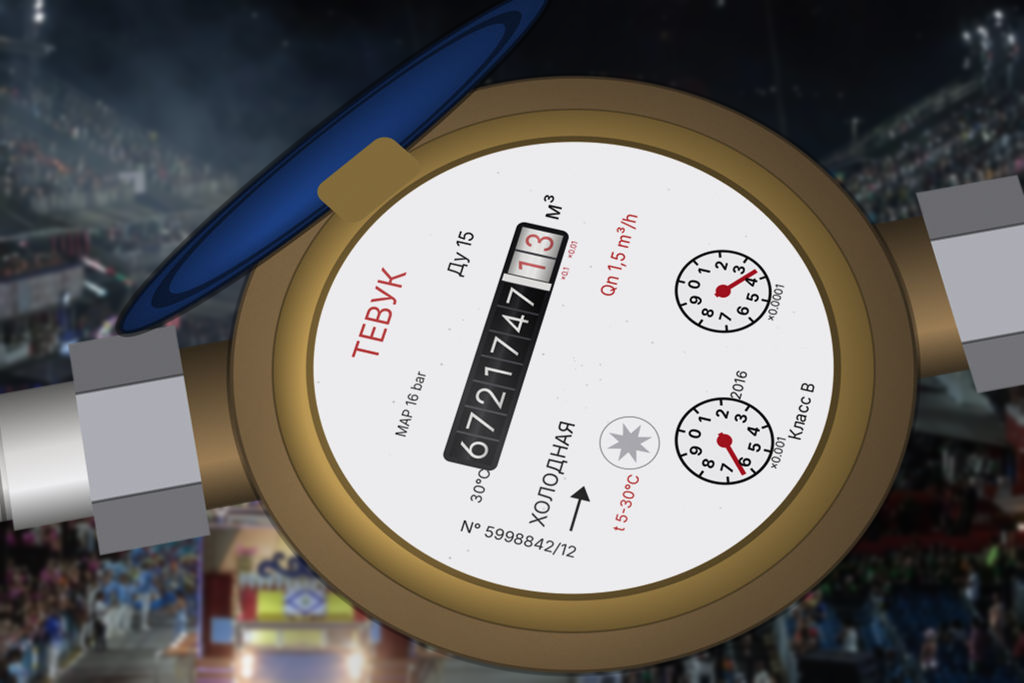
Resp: 6721747.1363 m³
